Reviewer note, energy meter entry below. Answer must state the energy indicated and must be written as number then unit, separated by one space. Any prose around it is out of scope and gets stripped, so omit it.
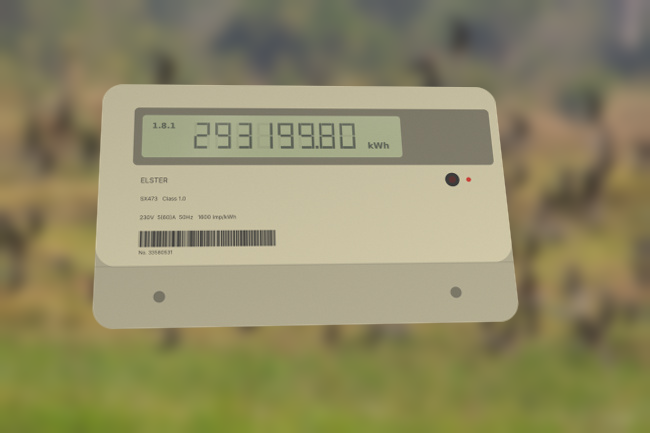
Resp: 293199.80 kWh
